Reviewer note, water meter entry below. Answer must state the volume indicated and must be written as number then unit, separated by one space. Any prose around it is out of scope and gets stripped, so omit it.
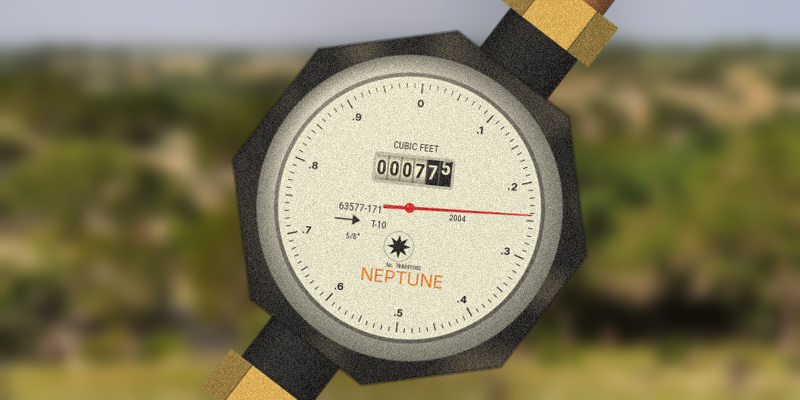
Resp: 775.24 ft³
